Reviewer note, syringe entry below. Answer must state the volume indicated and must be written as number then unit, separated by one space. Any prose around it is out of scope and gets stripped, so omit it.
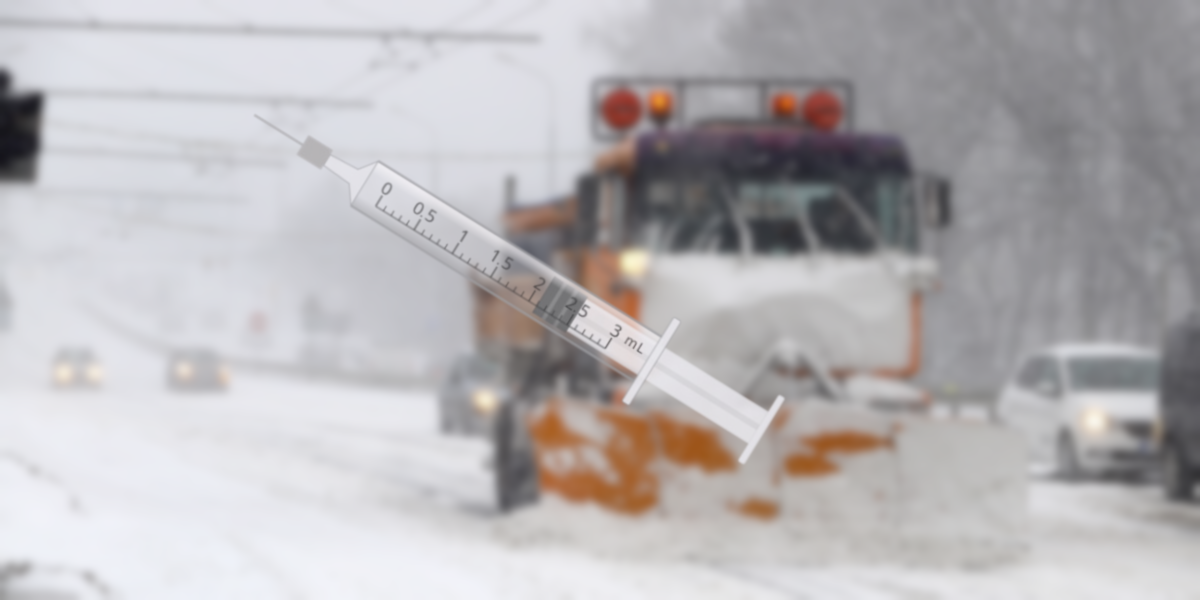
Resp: 2.1 mL
